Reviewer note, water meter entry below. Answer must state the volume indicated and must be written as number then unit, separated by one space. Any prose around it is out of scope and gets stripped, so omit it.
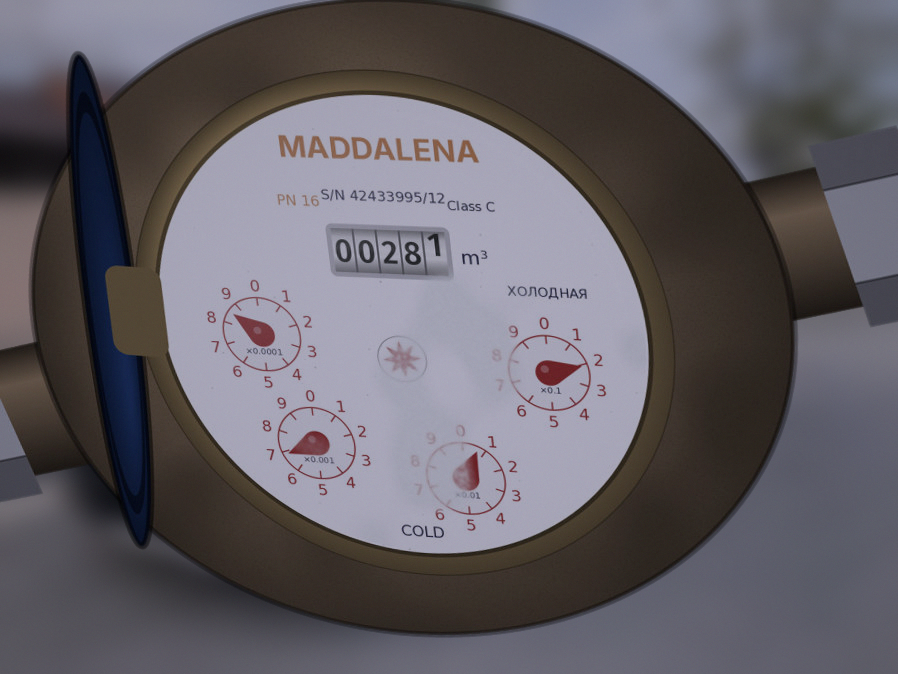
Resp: 281.2068 m³
